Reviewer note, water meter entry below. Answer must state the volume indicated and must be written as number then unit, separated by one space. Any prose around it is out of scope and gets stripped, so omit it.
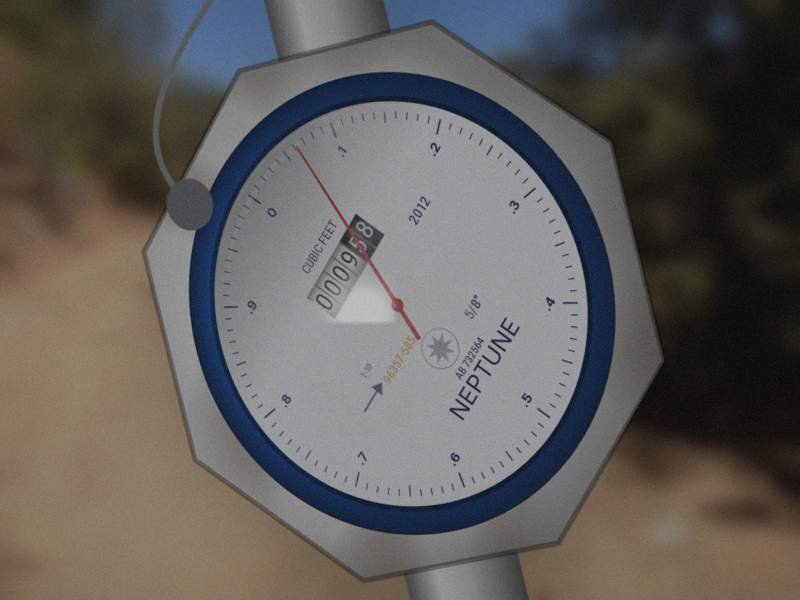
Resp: 958.06 ft³
